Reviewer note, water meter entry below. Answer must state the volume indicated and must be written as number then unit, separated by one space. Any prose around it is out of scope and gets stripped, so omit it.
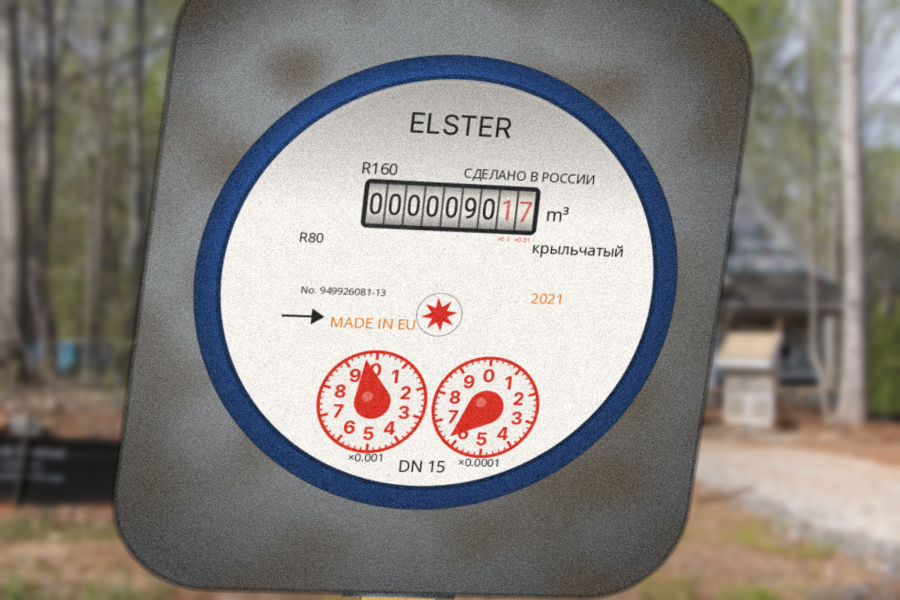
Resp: 90.1696 m³
